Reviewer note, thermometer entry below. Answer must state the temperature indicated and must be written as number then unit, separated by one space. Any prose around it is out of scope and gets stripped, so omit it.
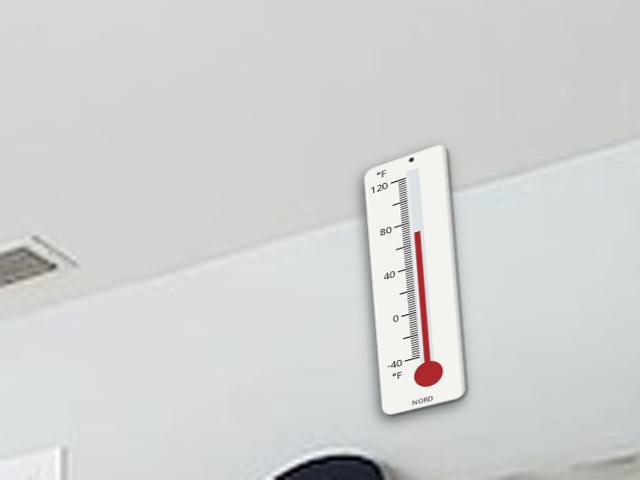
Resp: 70 °F
